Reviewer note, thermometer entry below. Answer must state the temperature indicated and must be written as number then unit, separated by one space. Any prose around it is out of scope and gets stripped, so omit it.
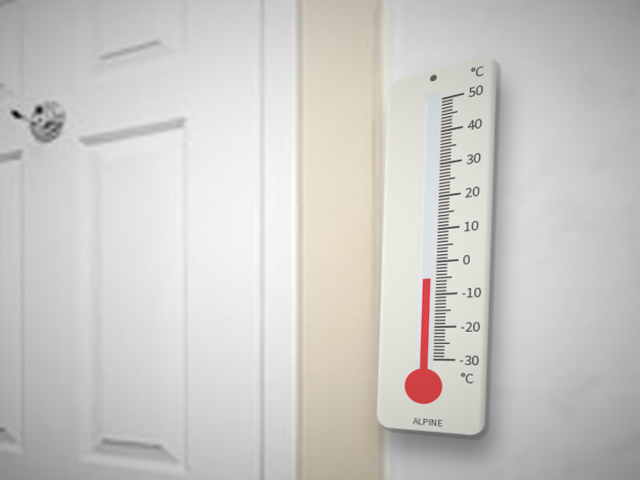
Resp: -5 °C
